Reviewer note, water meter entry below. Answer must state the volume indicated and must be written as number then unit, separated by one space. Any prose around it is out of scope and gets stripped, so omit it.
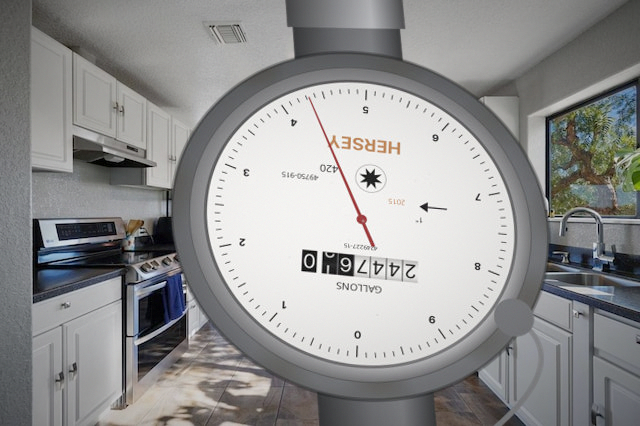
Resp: 2447614.3 gal
